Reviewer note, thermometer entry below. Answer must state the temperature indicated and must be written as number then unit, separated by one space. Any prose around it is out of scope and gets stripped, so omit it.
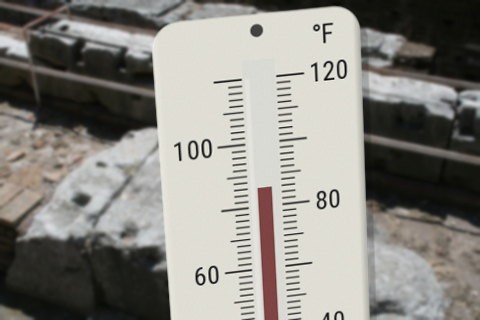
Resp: 86 °F
